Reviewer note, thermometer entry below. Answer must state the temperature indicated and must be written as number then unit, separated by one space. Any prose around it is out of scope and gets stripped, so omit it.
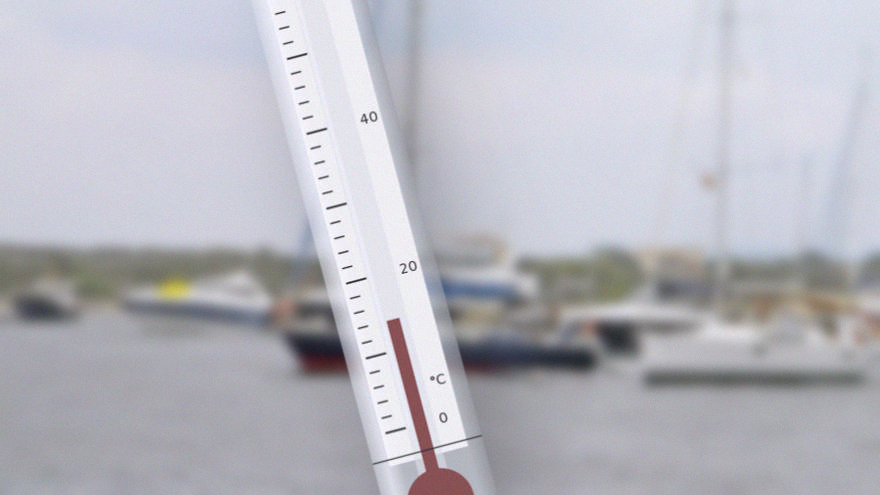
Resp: 14 °C
